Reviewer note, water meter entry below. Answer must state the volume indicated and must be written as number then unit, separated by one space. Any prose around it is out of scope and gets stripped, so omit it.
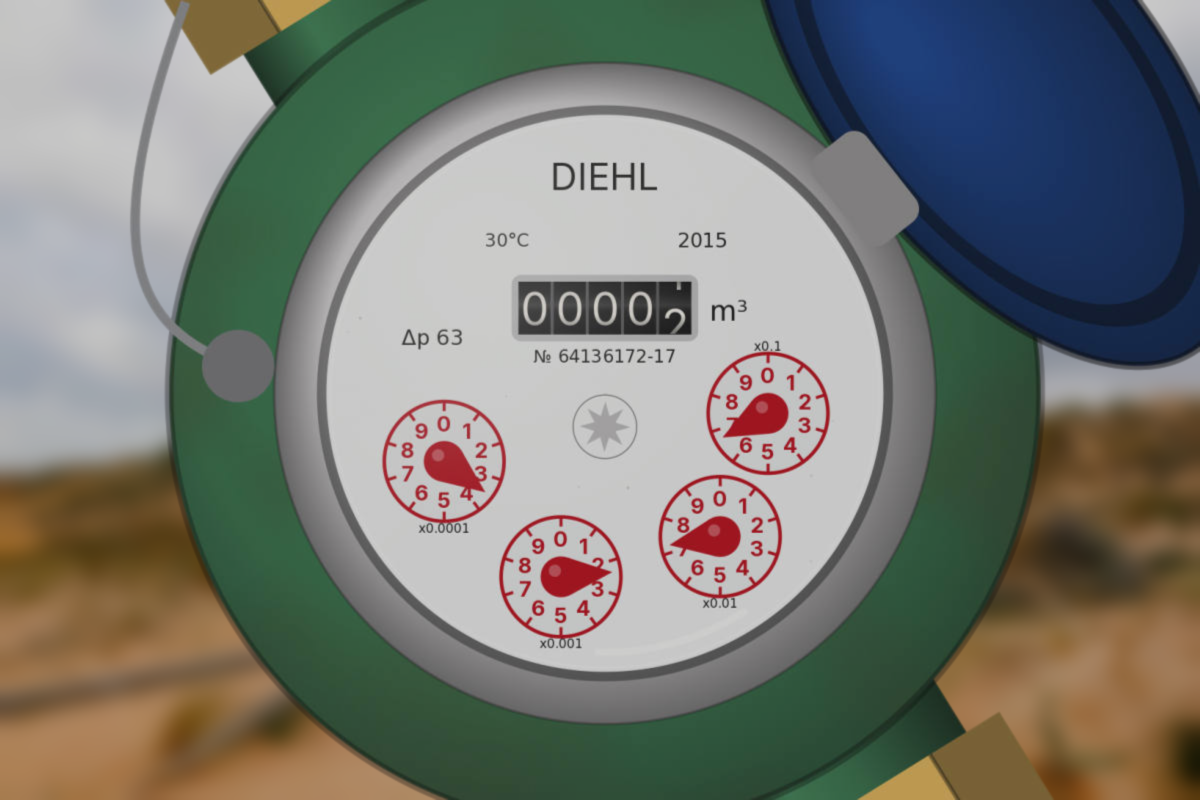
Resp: 1.6723 m³
